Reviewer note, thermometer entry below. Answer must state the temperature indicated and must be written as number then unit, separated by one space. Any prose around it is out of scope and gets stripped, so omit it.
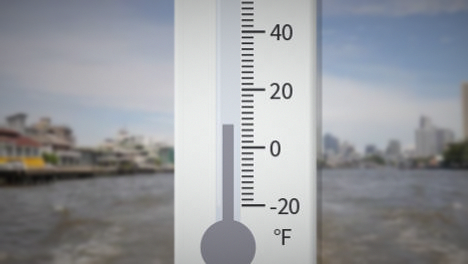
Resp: 8 °F
